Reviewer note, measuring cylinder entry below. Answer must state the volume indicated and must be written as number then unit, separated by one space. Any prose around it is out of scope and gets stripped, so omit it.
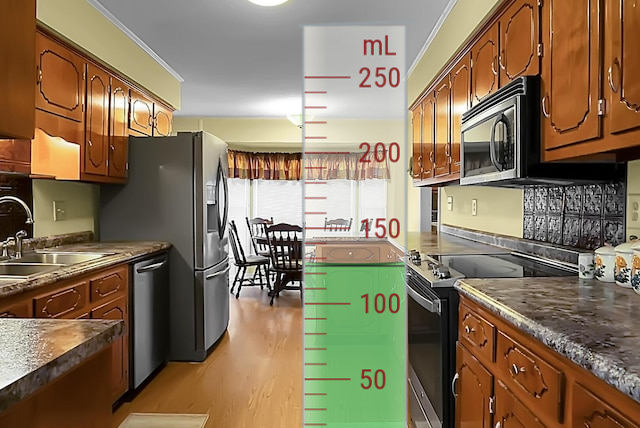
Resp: 125 mL
